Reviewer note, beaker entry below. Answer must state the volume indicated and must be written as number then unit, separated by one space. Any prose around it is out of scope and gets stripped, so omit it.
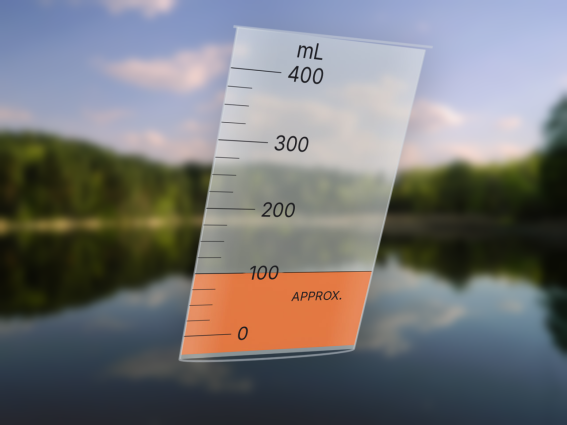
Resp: 100 mL
